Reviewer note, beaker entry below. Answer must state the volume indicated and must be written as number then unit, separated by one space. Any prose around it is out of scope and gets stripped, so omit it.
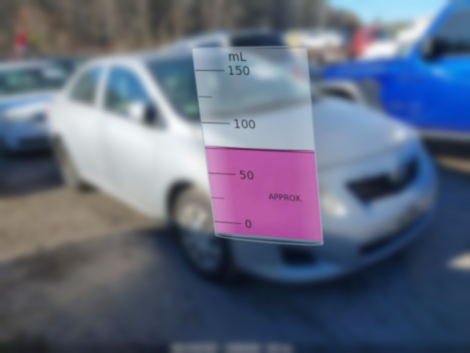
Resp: 75 mL
